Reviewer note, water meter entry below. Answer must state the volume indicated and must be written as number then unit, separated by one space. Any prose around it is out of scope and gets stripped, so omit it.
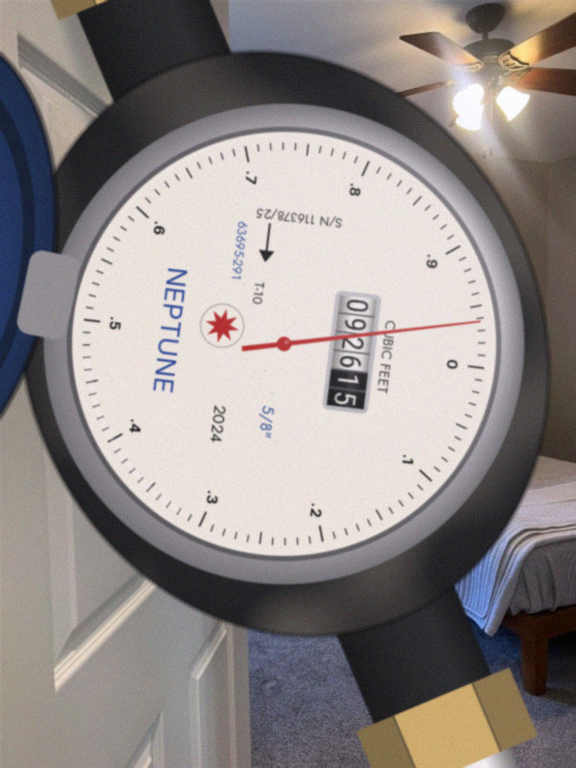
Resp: 92614.96 ft³
